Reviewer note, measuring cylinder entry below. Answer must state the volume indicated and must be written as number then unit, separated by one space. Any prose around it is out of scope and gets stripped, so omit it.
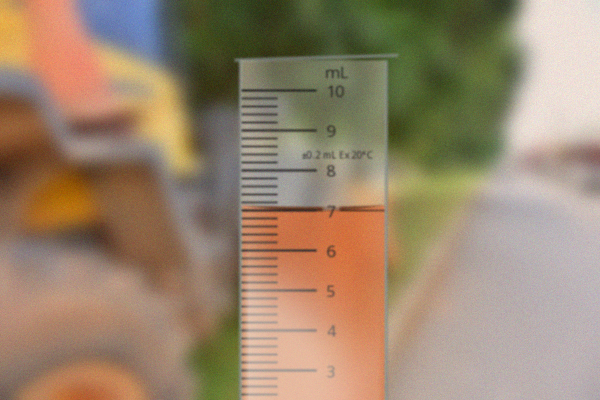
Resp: 7 mL
